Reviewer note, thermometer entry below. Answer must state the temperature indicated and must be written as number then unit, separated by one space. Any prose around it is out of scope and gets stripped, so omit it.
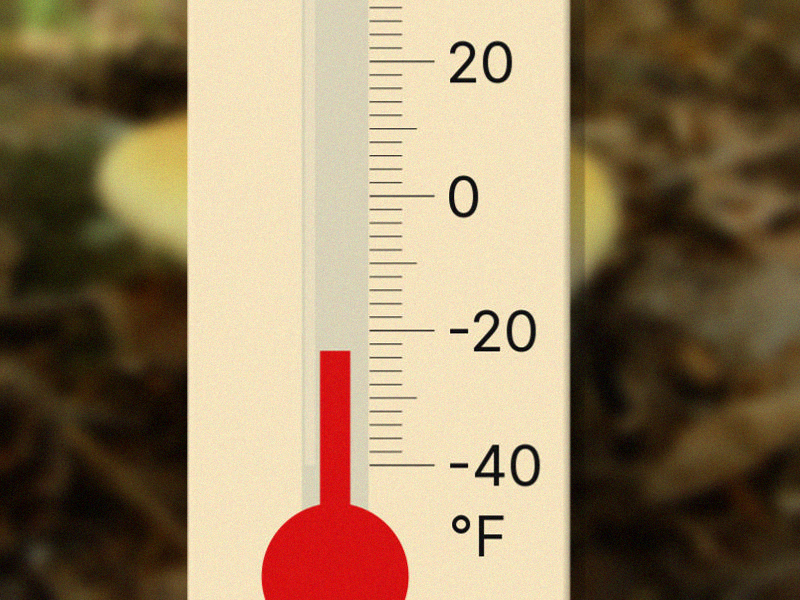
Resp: -23 °F
